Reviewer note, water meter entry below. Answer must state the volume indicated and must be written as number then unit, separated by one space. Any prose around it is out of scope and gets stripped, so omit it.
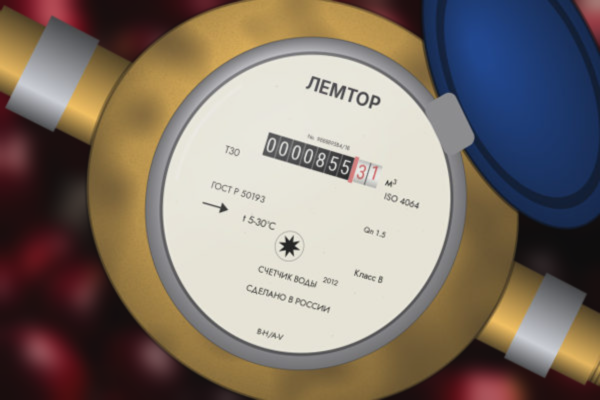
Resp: 855.31 m³
